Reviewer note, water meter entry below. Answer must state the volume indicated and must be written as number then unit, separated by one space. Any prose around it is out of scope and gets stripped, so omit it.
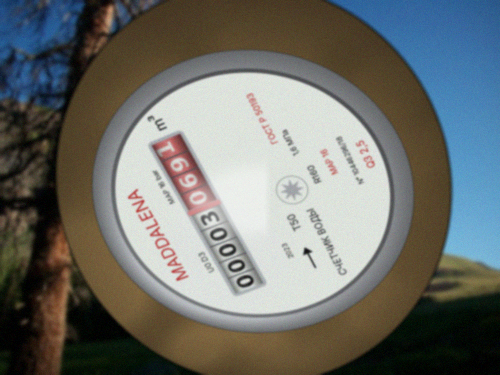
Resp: 3.0691 m³
